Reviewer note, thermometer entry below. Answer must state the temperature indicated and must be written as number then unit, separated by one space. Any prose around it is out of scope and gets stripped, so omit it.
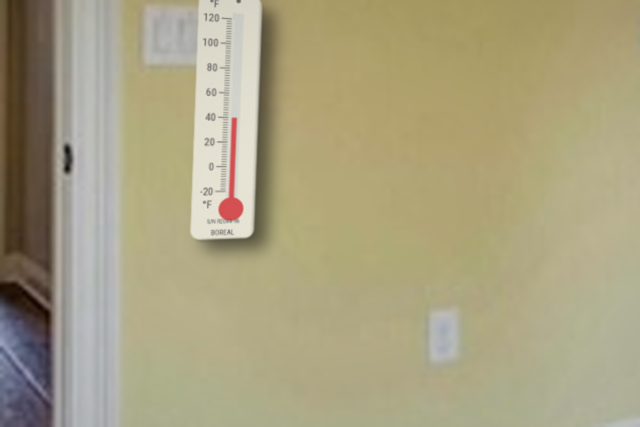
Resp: 40 °F
